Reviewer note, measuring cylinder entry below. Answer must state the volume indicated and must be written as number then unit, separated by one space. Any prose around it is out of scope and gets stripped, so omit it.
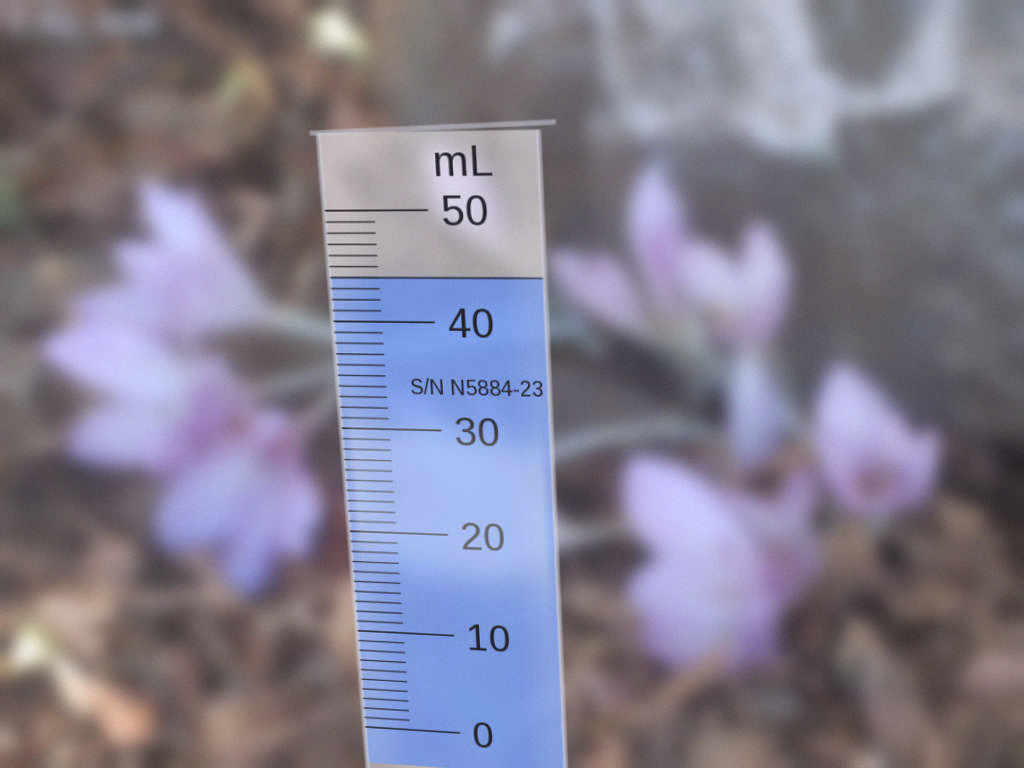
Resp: 44 mL
